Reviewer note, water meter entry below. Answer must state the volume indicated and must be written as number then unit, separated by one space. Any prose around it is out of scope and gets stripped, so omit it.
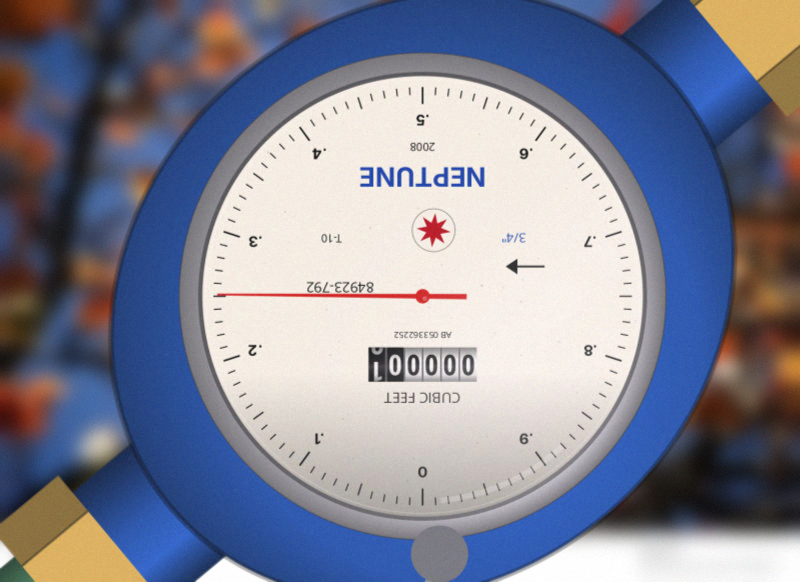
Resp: 1.25 ft³
